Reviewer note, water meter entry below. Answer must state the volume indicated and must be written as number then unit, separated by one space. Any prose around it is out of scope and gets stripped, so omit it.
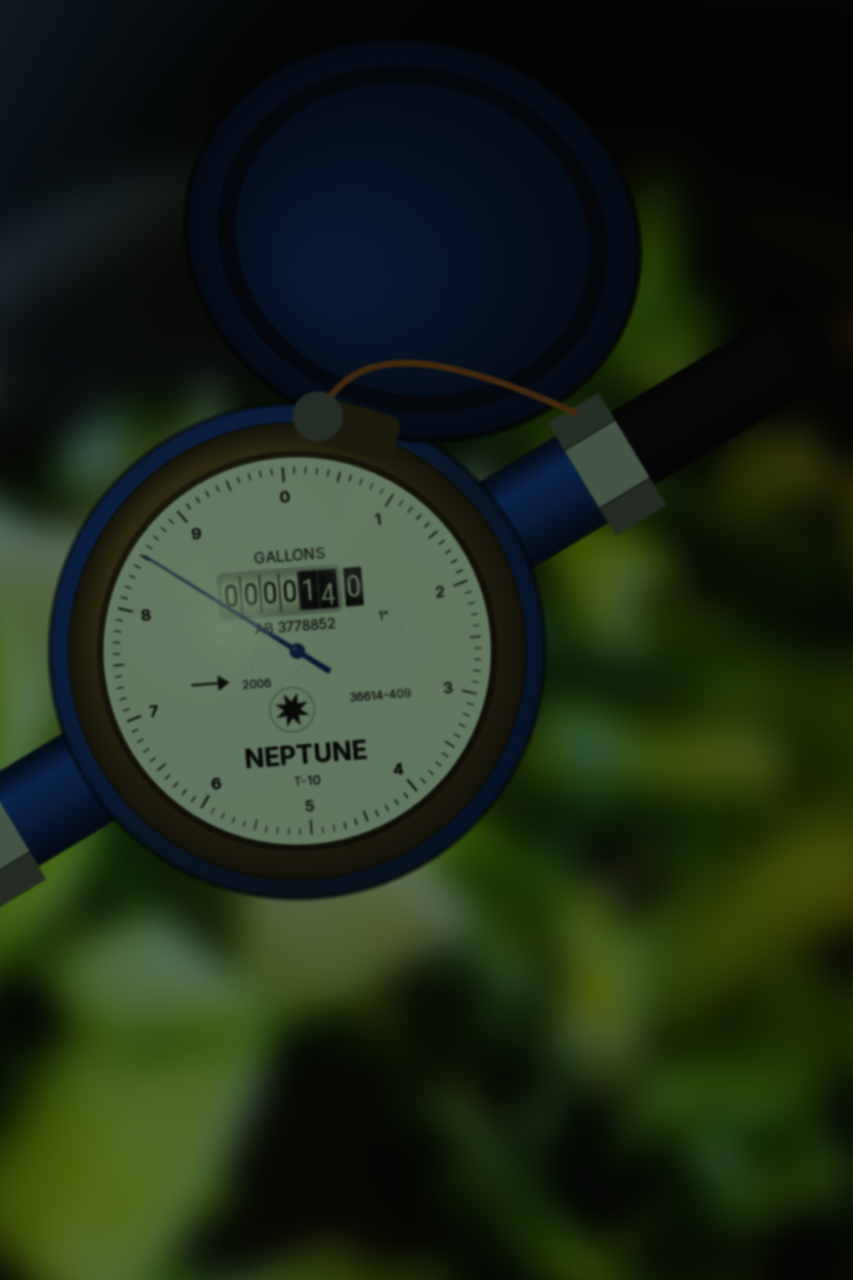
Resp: 138.5 gal
